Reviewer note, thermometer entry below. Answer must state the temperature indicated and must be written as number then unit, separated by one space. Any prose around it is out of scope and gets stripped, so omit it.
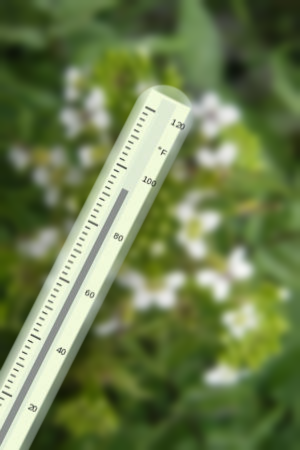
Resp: 94 °F
